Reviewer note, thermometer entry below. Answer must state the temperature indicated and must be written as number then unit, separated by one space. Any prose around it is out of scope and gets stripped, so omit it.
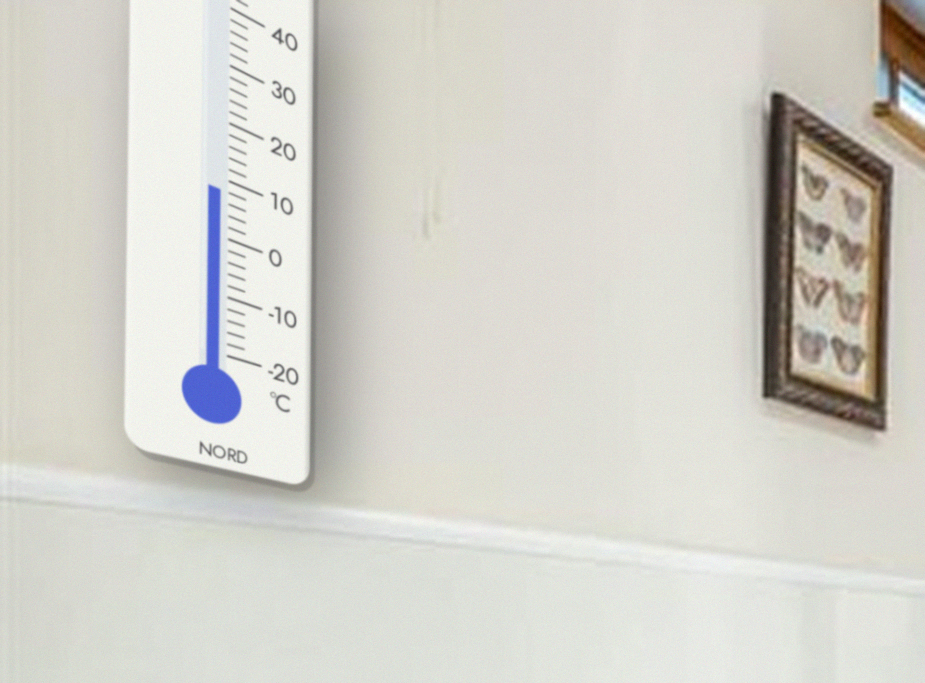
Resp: 8 °C
